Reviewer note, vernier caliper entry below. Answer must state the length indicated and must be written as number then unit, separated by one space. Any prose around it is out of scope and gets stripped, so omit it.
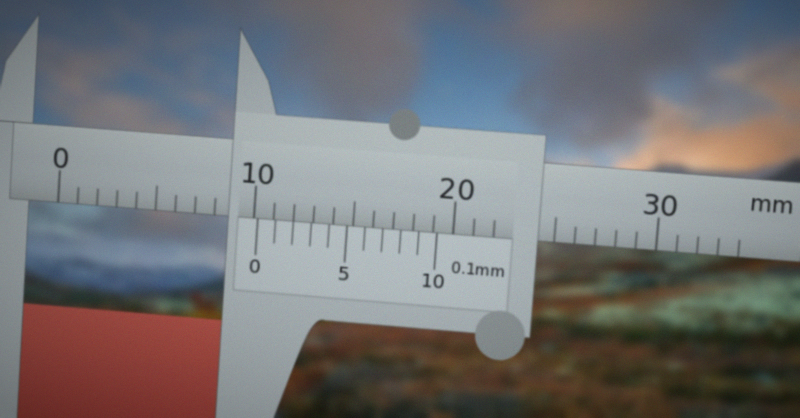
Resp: 10.2 mm
